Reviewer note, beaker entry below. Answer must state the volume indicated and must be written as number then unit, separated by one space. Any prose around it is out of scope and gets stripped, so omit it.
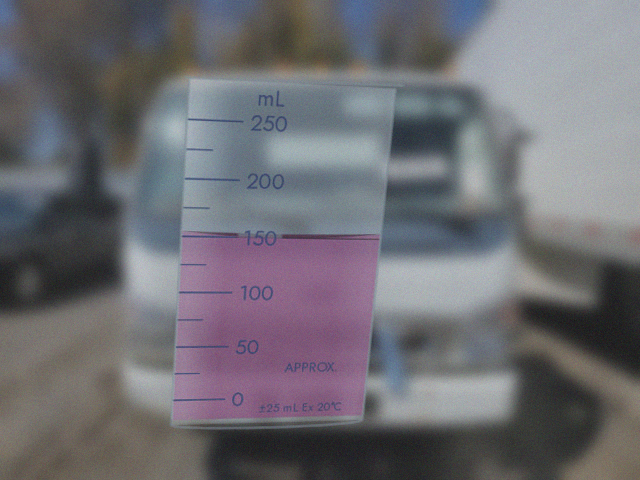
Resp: 150 mL
